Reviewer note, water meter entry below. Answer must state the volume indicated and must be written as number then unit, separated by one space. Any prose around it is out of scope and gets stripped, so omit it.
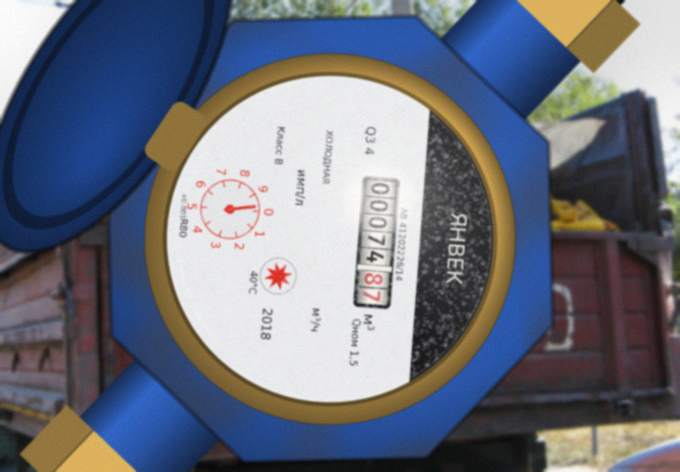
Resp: 74.869 m³
